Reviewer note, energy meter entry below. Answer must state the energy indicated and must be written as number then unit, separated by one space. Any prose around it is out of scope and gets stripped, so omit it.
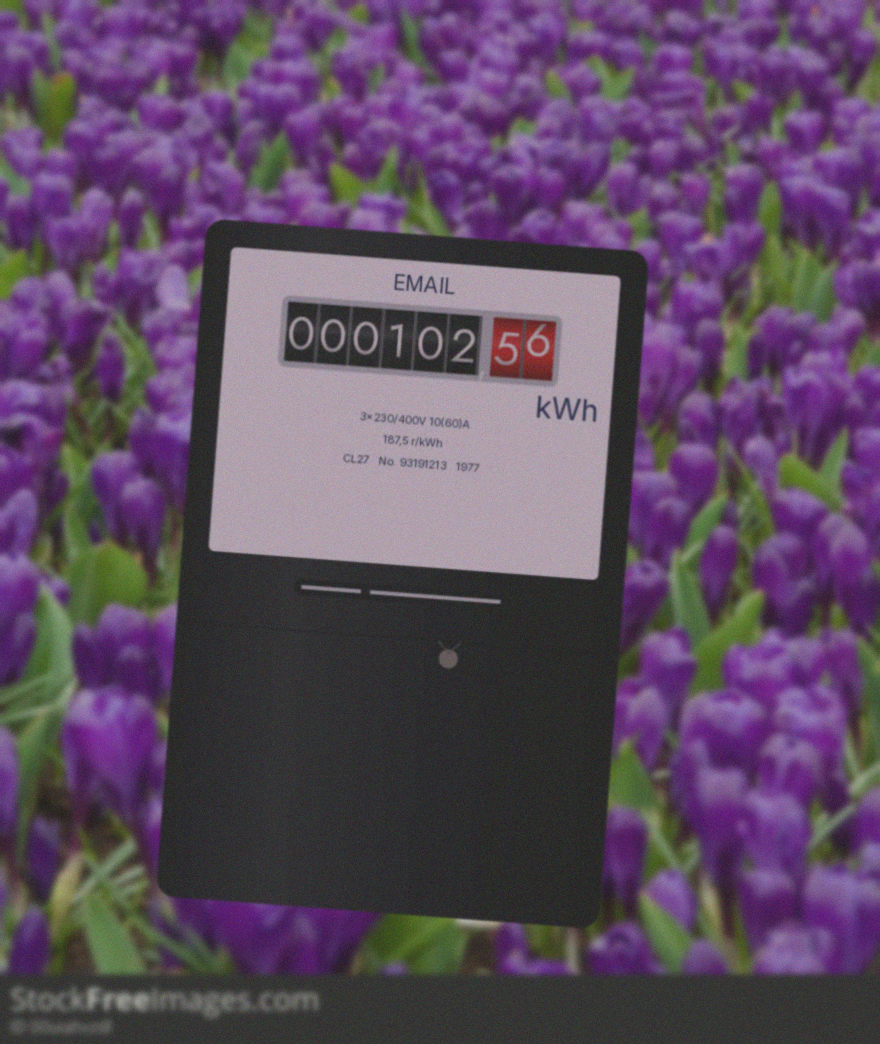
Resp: 102.56 kWh
